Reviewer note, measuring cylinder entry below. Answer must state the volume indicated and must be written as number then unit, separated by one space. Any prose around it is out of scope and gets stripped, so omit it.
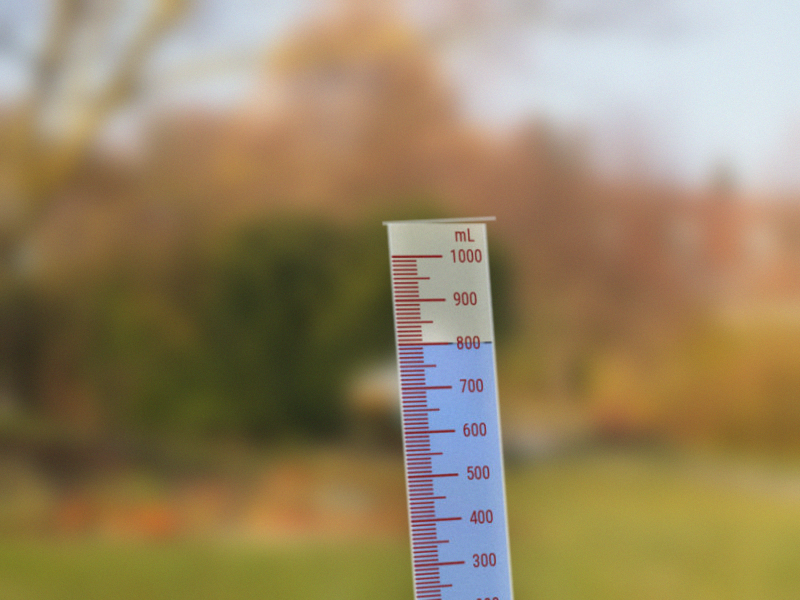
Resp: 800 mL
